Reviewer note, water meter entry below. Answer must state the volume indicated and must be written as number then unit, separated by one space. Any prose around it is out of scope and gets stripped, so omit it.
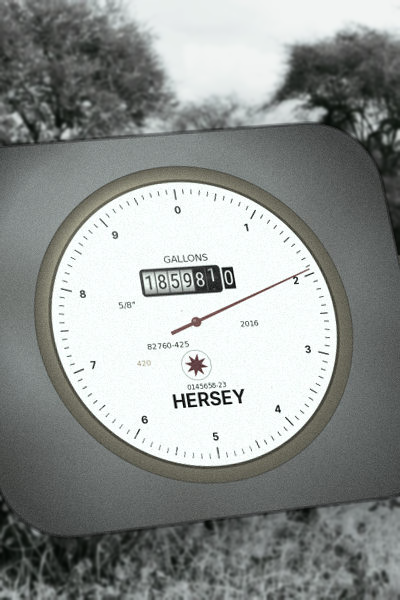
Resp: 1859811.9 gal
